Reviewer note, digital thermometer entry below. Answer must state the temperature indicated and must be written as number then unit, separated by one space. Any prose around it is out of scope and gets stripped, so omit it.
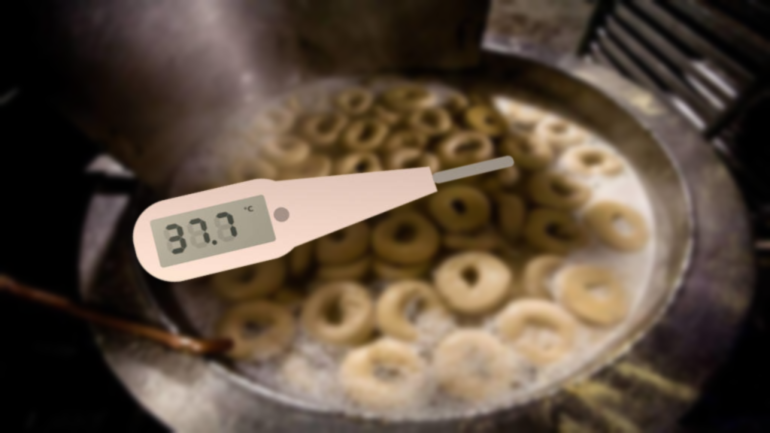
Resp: 37.7 °C
